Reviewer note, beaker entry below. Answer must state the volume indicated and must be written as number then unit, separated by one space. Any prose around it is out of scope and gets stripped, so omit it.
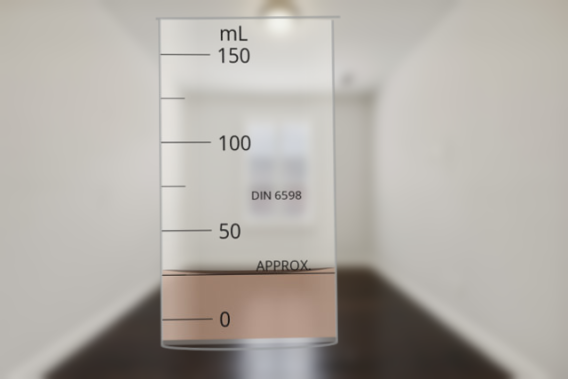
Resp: 25 mL
